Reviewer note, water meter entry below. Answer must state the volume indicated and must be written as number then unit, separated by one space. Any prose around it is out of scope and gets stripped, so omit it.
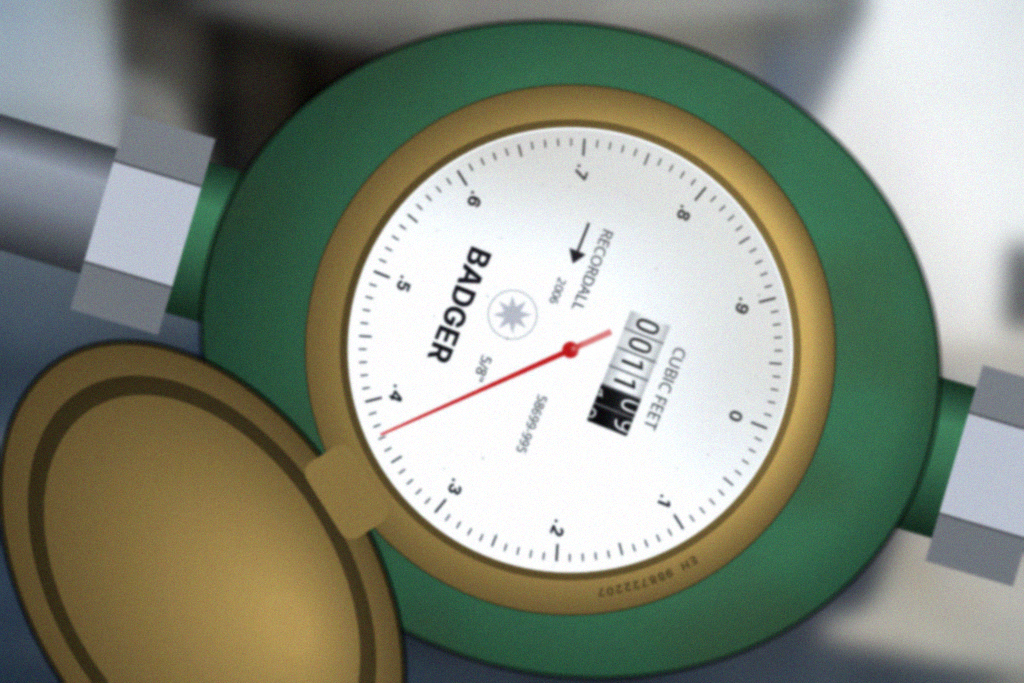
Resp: 1109.37 ft³
